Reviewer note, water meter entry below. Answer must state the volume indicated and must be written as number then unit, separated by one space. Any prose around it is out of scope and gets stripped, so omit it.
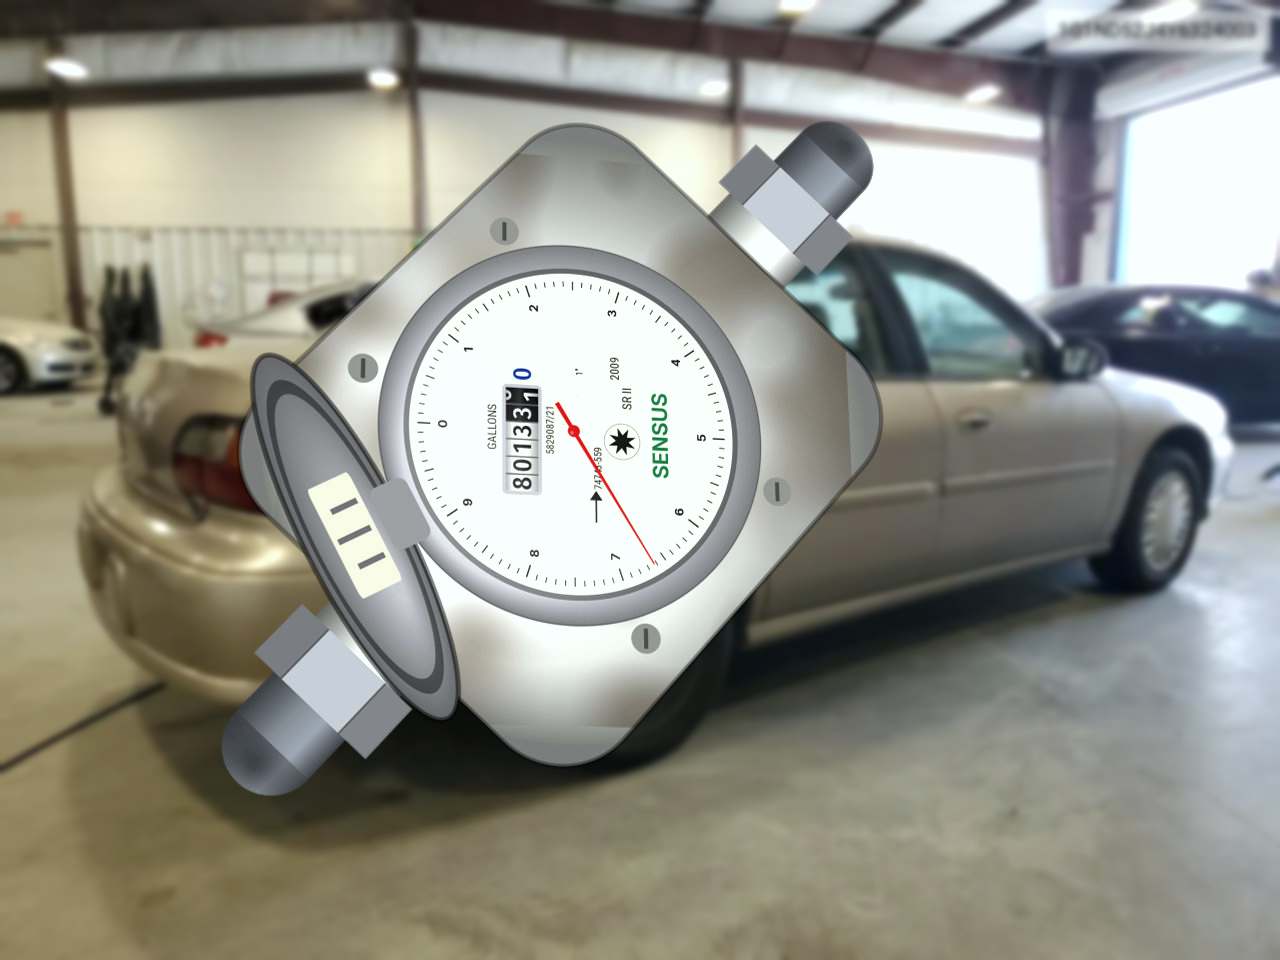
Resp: 8013306.6 gal
